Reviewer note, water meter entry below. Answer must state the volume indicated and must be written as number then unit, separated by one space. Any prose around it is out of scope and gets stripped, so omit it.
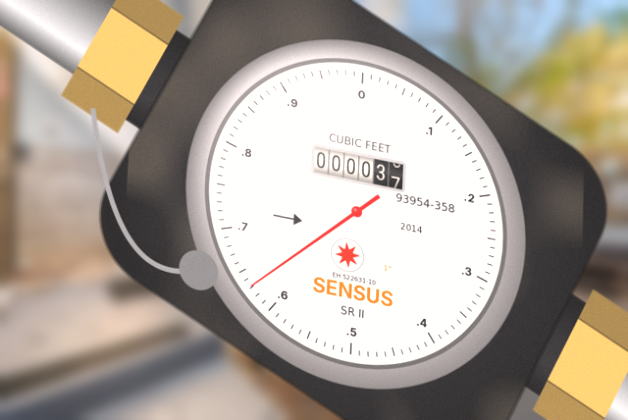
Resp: 36.63 ft³
